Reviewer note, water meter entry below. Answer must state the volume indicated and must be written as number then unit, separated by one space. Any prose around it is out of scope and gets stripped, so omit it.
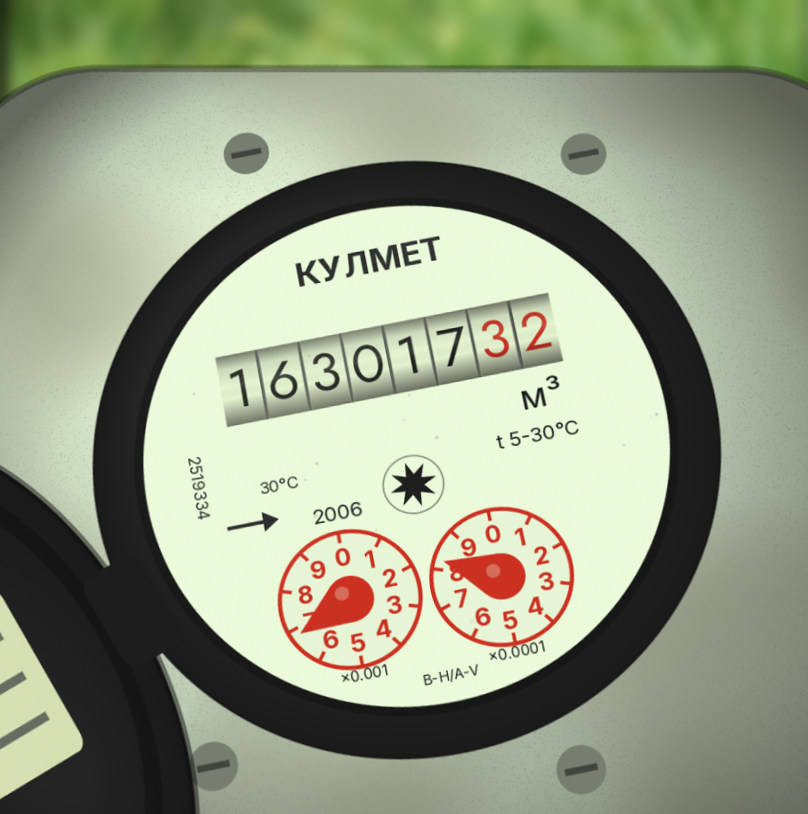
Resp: 163017.3268 m³
